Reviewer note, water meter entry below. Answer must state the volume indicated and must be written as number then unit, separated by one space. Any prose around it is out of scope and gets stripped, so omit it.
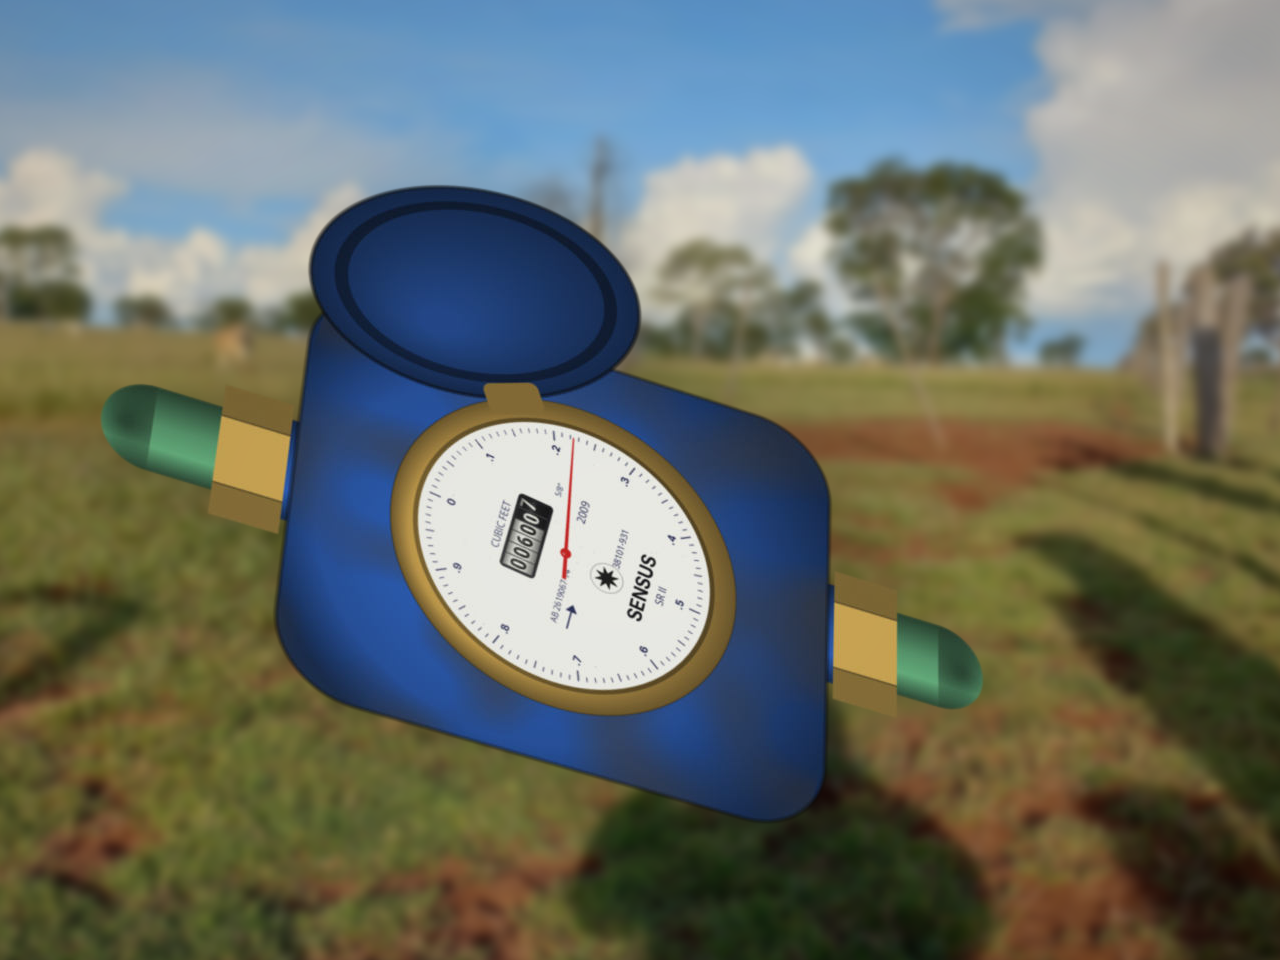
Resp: 6007.22 ft³
